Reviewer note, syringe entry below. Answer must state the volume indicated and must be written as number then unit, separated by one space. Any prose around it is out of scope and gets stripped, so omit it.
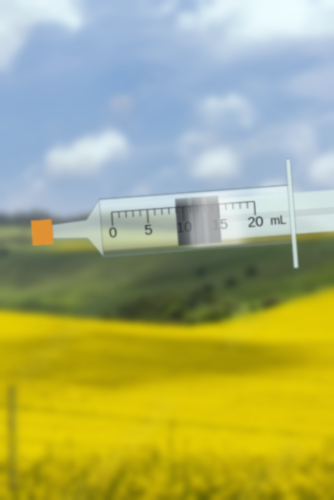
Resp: 9 mL
